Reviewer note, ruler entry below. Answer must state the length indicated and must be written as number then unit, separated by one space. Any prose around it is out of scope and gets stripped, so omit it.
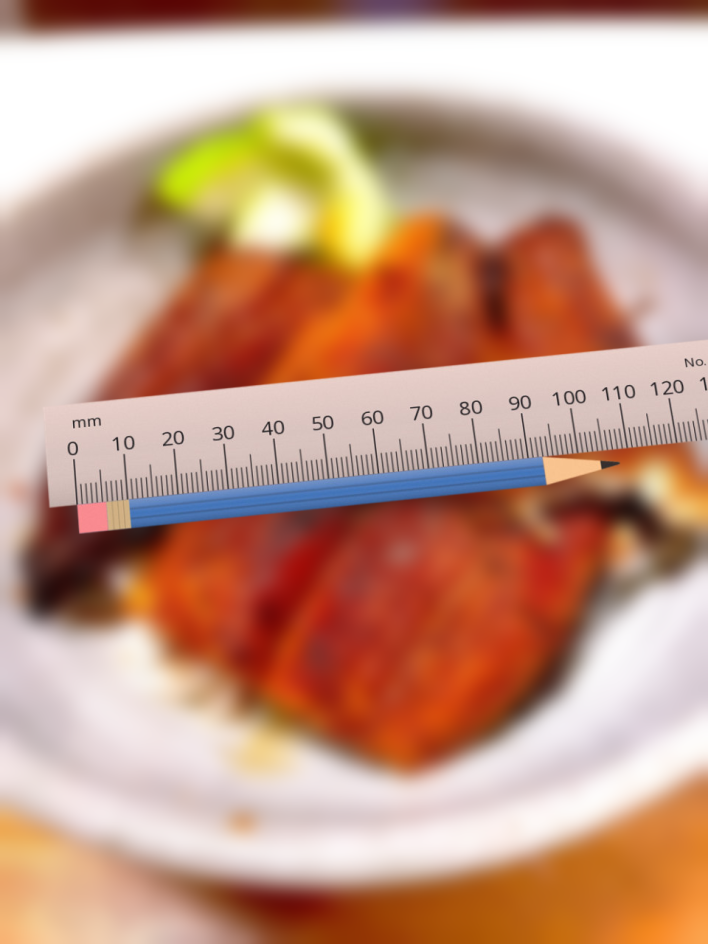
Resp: 108 mm
